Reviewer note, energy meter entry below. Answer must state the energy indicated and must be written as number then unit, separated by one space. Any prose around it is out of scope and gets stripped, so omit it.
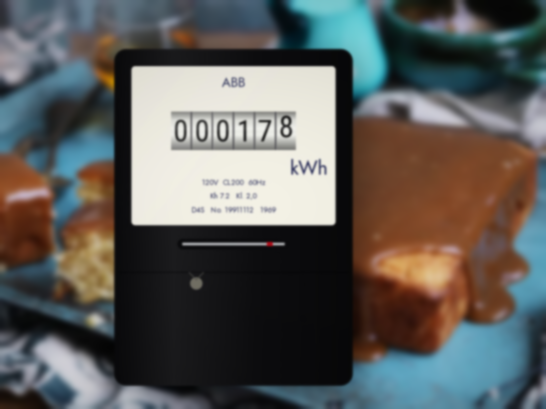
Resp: 178 kWh
